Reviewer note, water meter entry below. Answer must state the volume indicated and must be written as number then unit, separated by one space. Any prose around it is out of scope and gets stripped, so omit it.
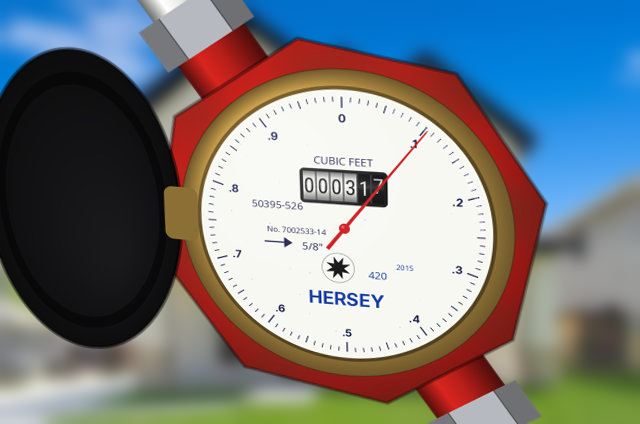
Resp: 317.10 ft³
